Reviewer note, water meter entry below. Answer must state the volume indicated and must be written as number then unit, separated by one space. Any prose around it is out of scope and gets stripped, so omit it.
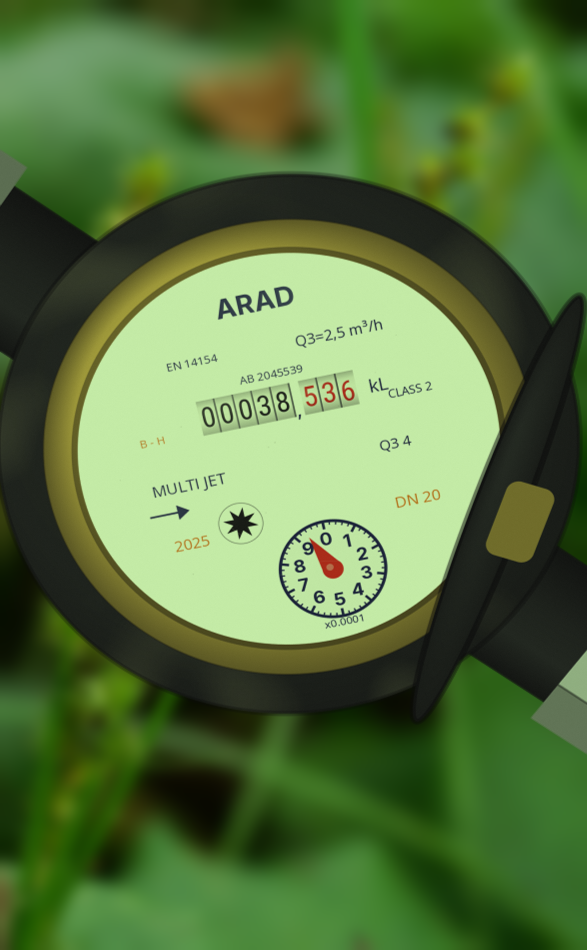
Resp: 38.5359 kL
